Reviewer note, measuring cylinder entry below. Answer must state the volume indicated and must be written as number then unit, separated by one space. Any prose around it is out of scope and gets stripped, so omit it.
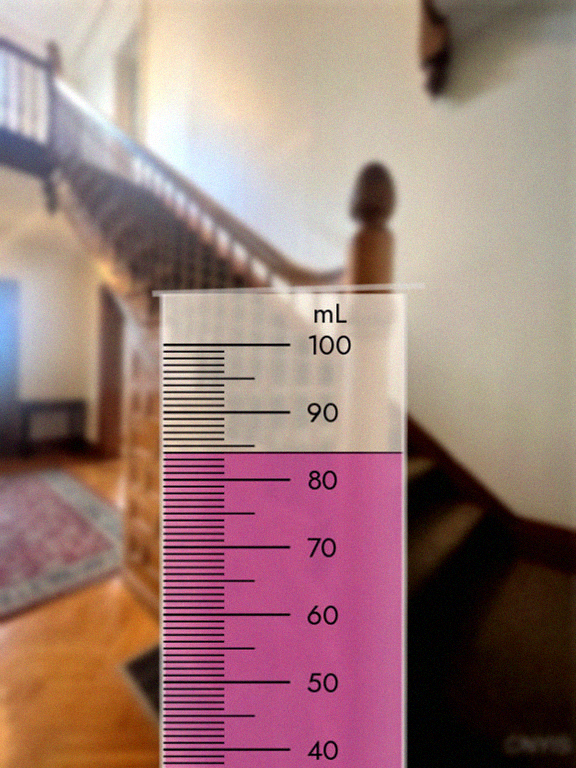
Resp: 84 mL
